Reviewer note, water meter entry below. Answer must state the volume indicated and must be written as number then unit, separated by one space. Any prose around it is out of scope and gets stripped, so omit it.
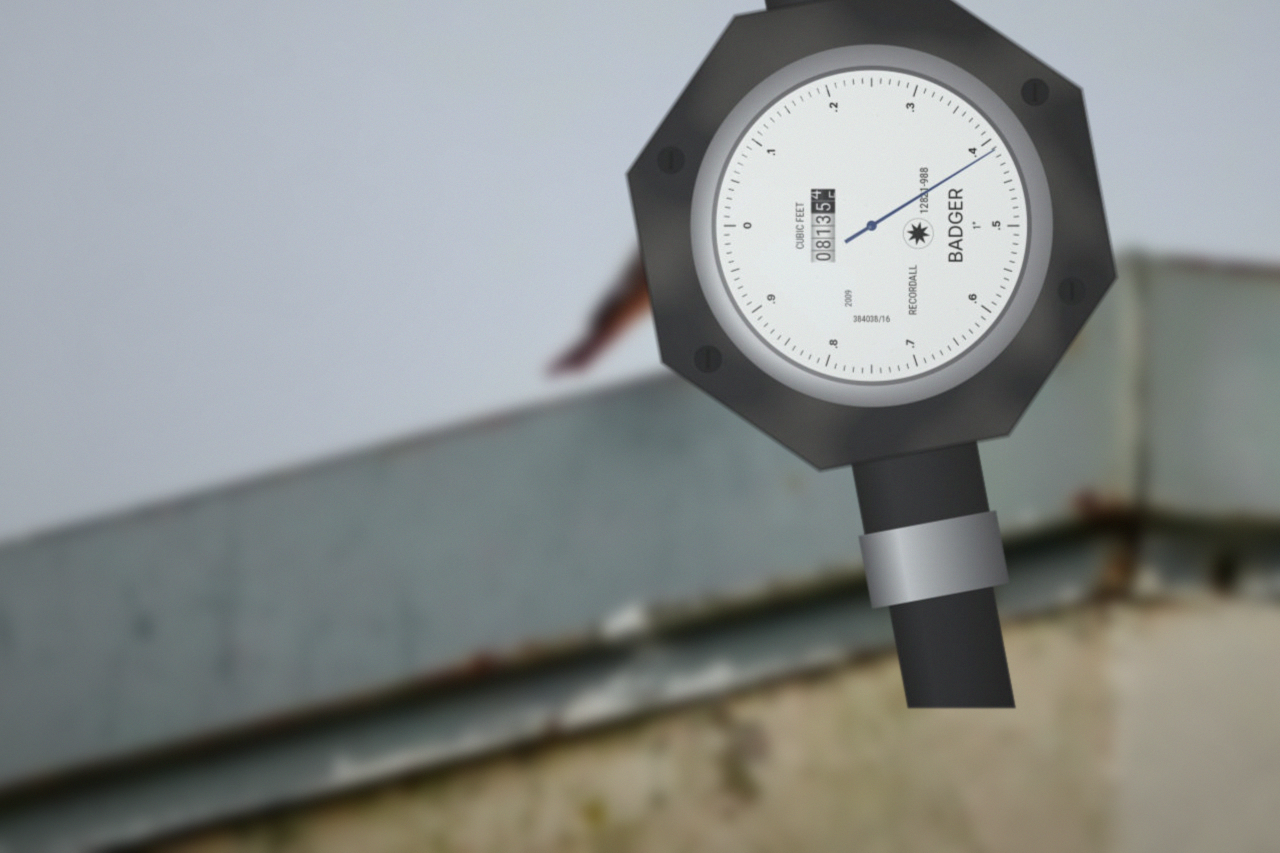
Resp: 81354.41 ft³
